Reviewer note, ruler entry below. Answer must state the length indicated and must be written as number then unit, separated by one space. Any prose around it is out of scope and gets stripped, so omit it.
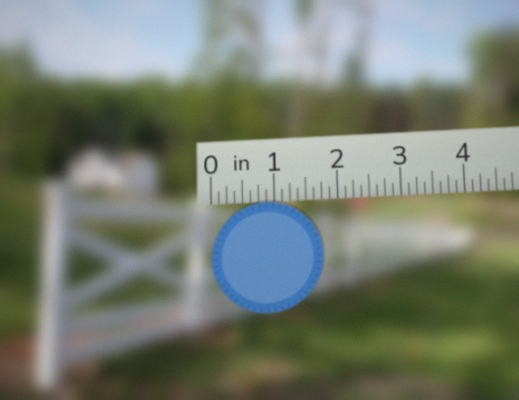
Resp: 1.75 in
